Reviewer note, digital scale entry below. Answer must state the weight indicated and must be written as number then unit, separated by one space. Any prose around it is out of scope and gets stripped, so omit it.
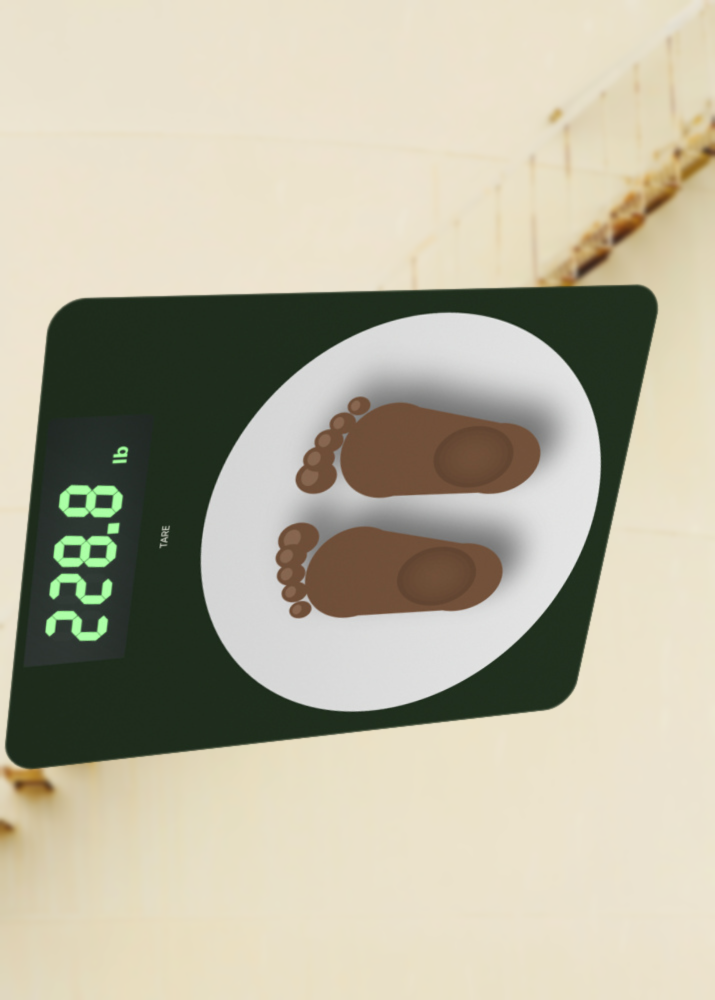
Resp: 228.8 lb
